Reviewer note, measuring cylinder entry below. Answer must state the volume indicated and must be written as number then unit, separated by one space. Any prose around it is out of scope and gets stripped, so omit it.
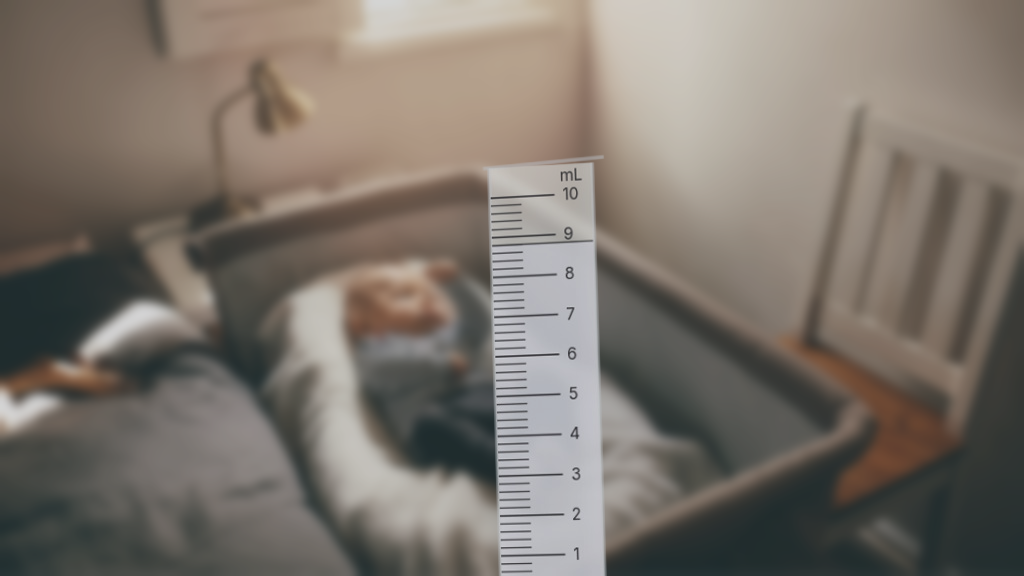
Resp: 8.8 mL
